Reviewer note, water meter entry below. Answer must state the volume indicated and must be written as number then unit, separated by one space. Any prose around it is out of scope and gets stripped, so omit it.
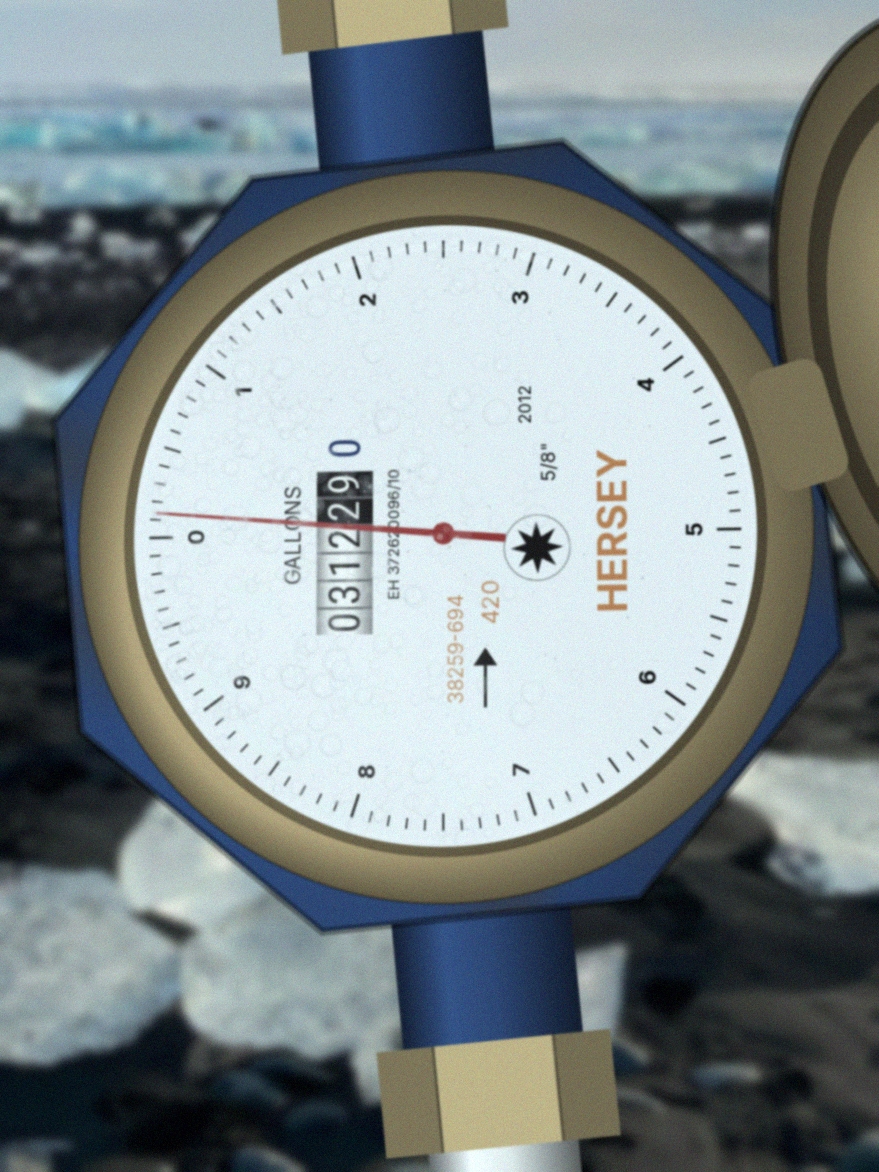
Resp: 312290.1 gal
